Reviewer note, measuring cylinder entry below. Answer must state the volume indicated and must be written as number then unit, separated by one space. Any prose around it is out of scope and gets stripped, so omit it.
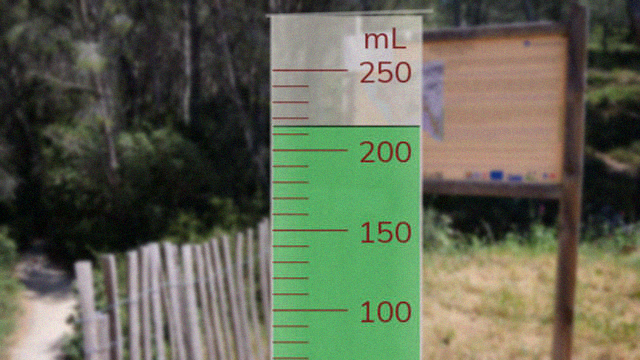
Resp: 215 mL
